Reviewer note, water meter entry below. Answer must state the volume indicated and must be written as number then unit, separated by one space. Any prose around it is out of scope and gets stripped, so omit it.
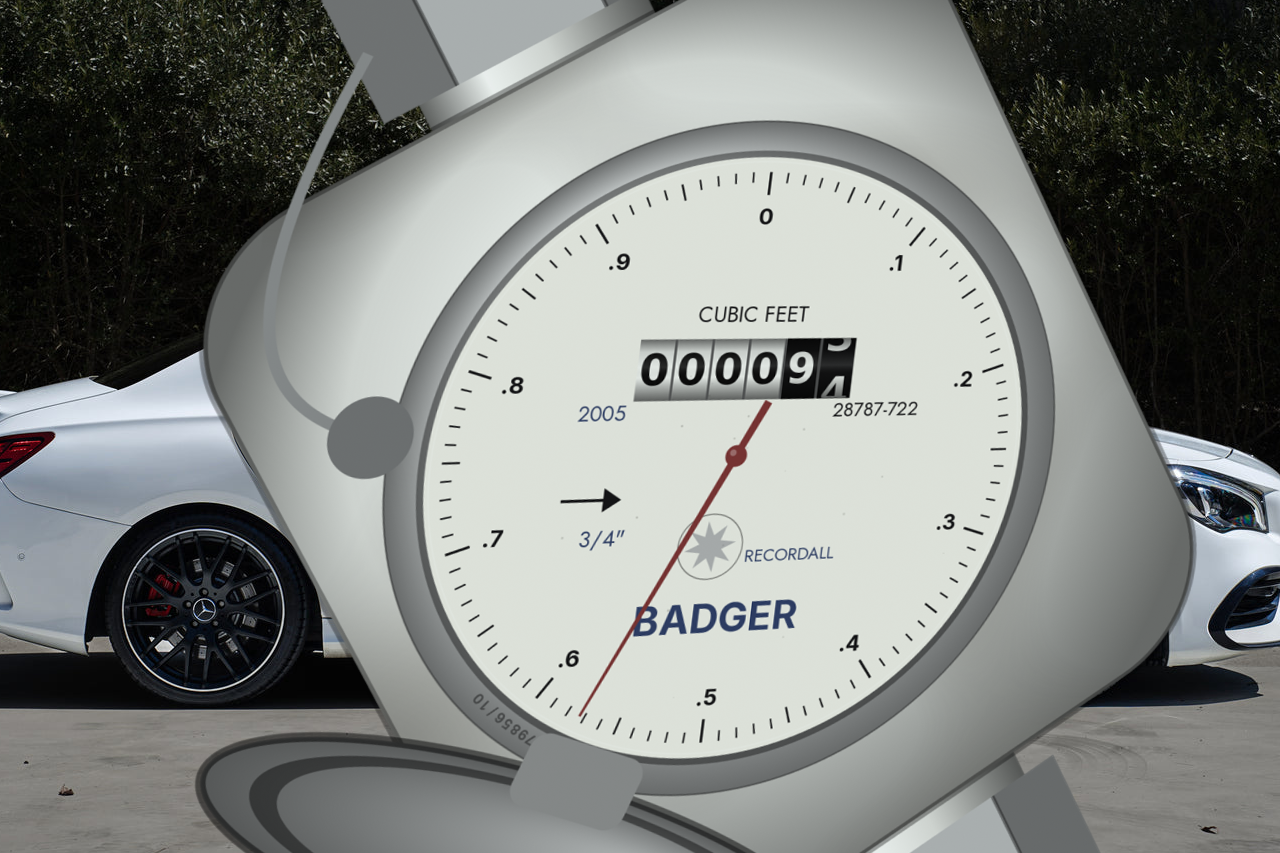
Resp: 93.57 ft³
